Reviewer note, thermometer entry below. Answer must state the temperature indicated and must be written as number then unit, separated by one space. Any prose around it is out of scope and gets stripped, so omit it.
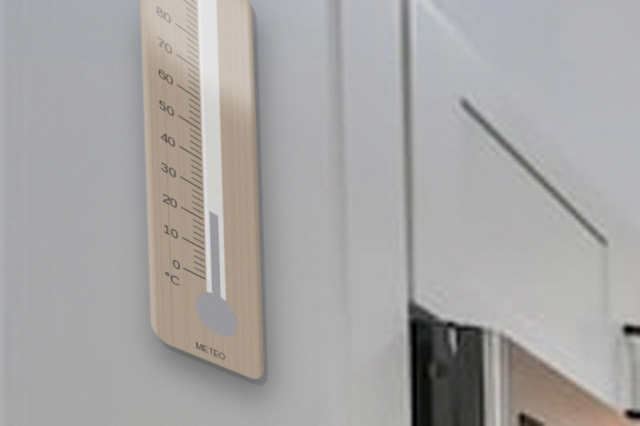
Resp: 24 °C
